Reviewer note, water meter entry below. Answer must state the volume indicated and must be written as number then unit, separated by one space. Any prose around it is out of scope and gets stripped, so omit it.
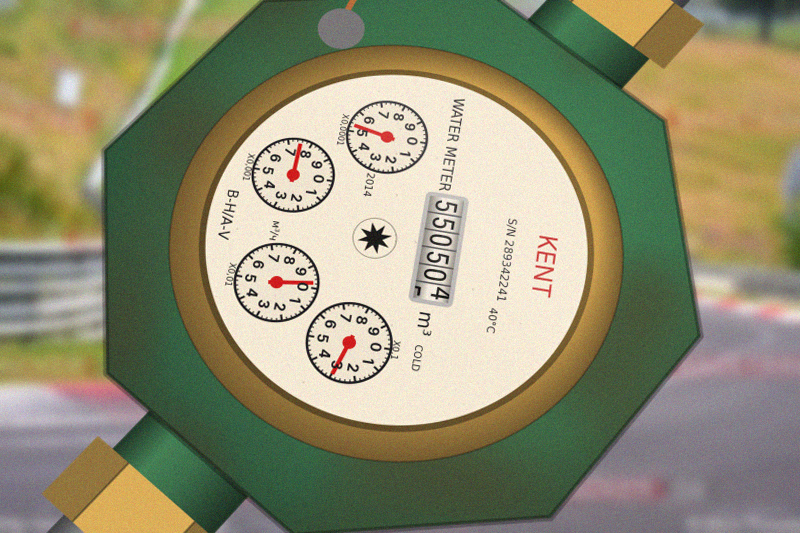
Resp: 550504.2975 m³
